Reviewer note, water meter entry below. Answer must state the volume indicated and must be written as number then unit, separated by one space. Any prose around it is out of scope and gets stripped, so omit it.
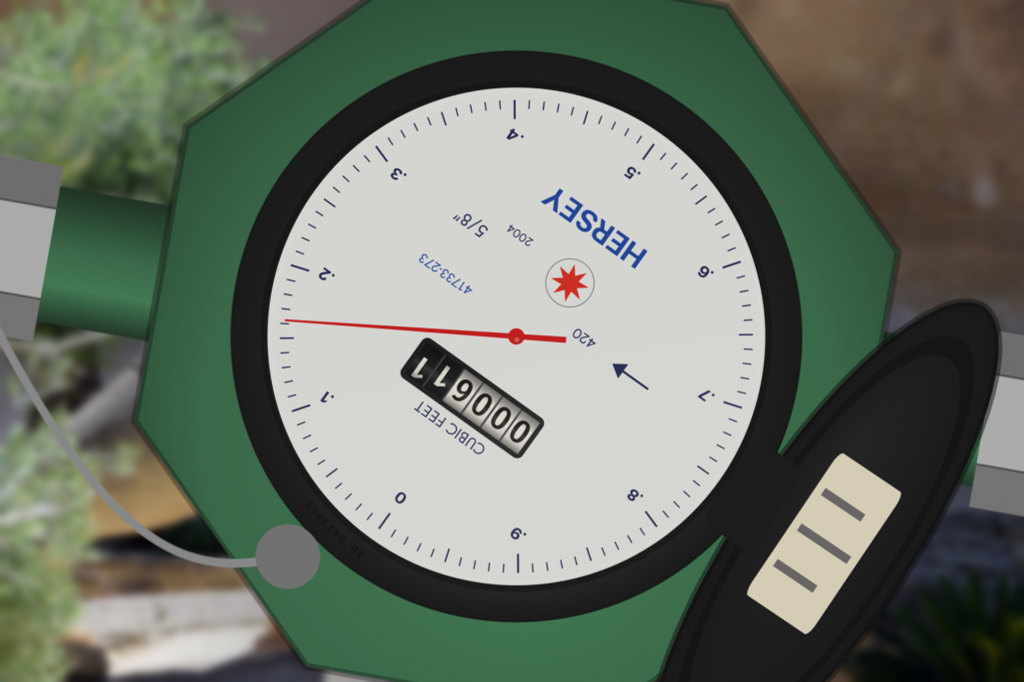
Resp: 611.16 ft³
